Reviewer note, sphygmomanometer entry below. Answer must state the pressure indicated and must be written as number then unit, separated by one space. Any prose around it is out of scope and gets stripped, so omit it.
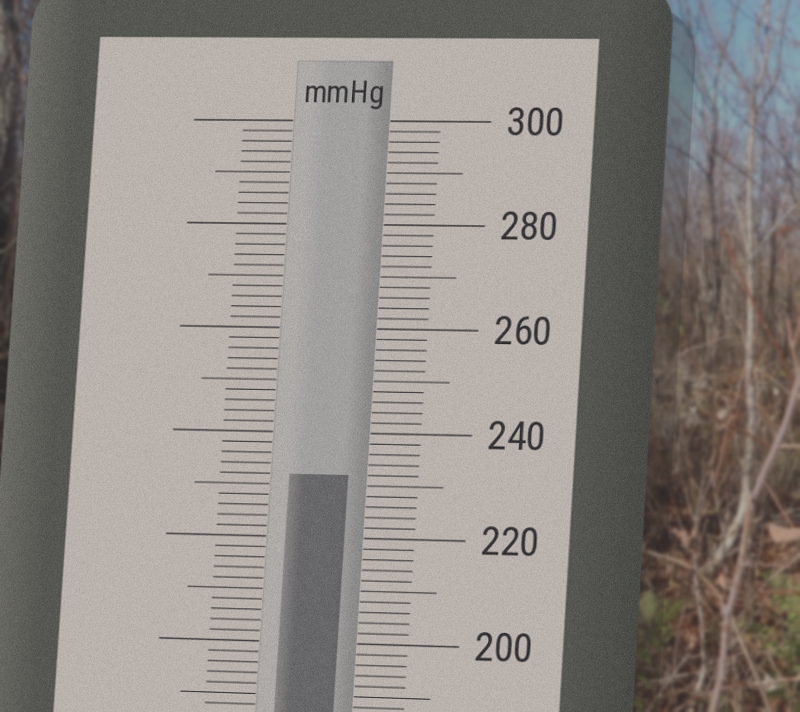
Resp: 232 mmHg
